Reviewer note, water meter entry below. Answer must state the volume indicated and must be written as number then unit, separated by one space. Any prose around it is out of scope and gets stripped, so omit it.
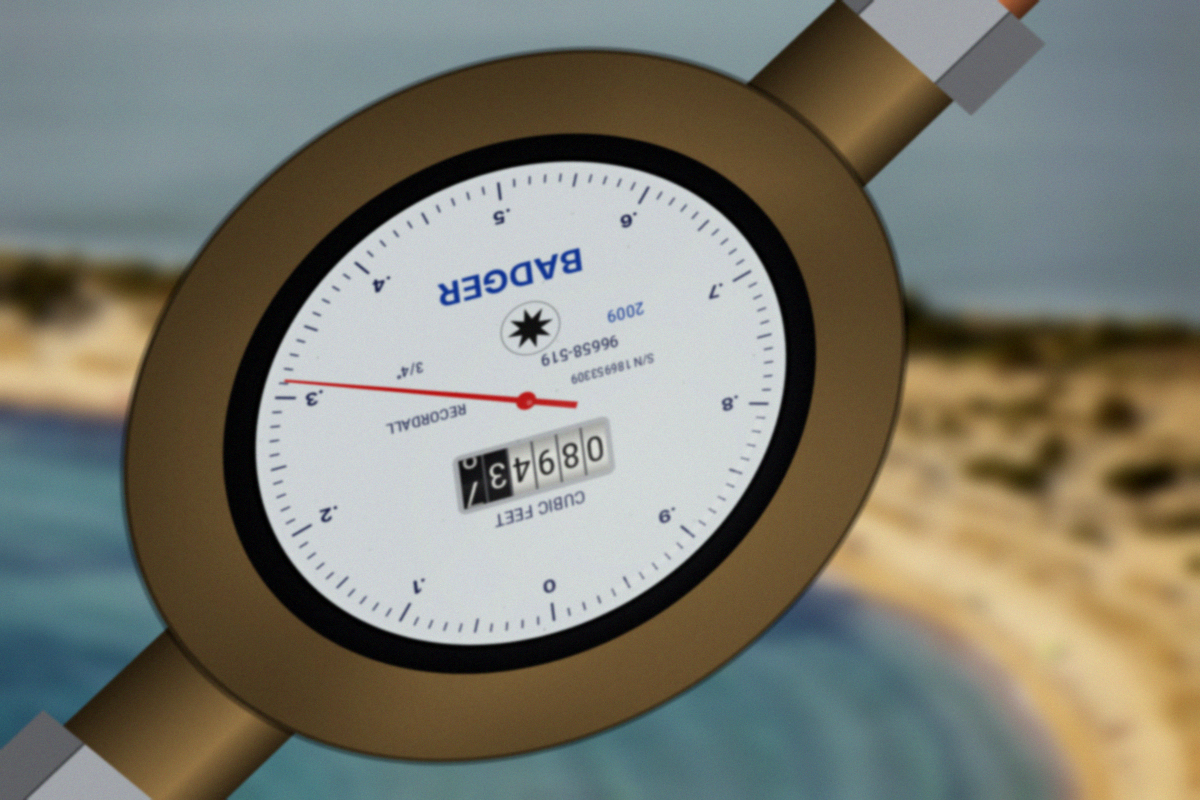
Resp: 89437.31 ft³
